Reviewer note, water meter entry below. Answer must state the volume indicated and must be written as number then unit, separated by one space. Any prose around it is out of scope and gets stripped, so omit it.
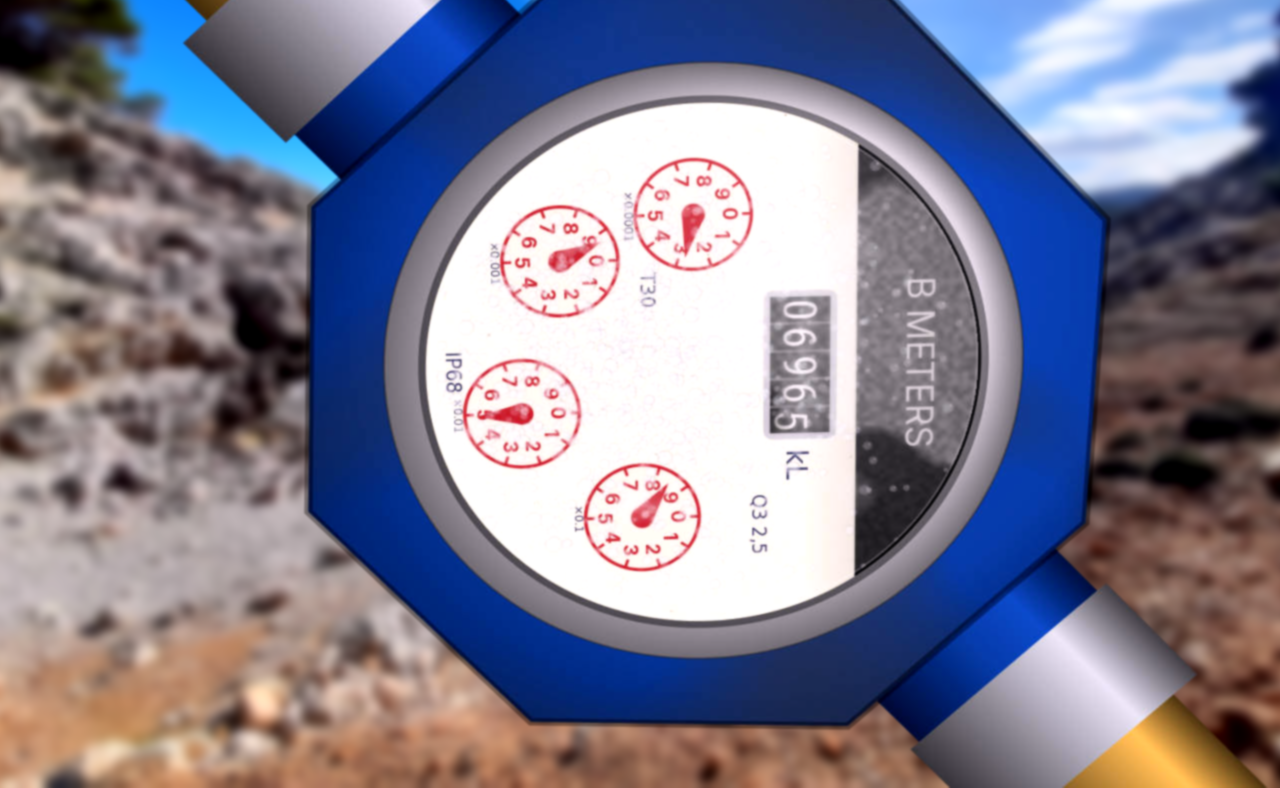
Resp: 6964.8492 kL
